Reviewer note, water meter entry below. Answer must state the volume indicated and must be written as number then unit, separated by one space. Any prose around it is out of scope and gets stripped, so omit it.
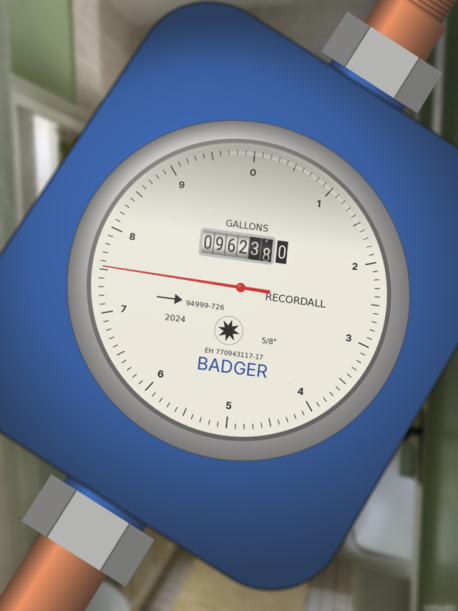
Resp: 962377.5 gal
